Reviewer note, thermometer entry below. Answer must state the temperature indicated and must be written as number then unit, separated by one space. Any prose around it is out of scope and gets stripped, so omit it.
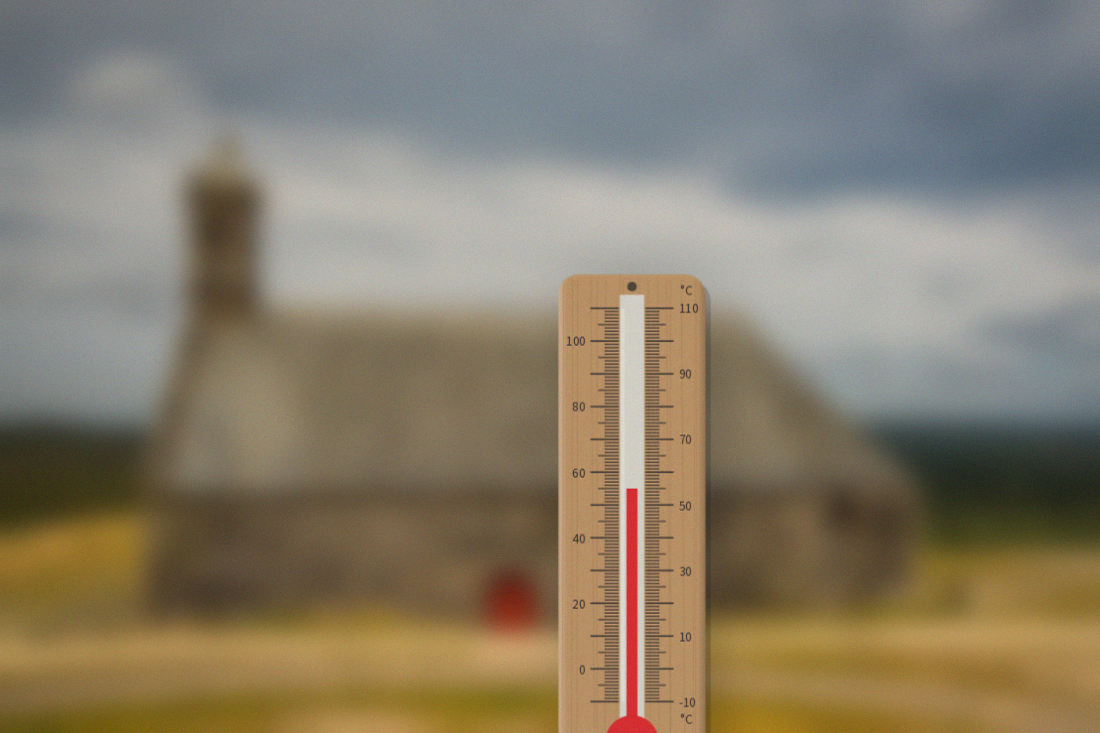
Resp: 55 °C
